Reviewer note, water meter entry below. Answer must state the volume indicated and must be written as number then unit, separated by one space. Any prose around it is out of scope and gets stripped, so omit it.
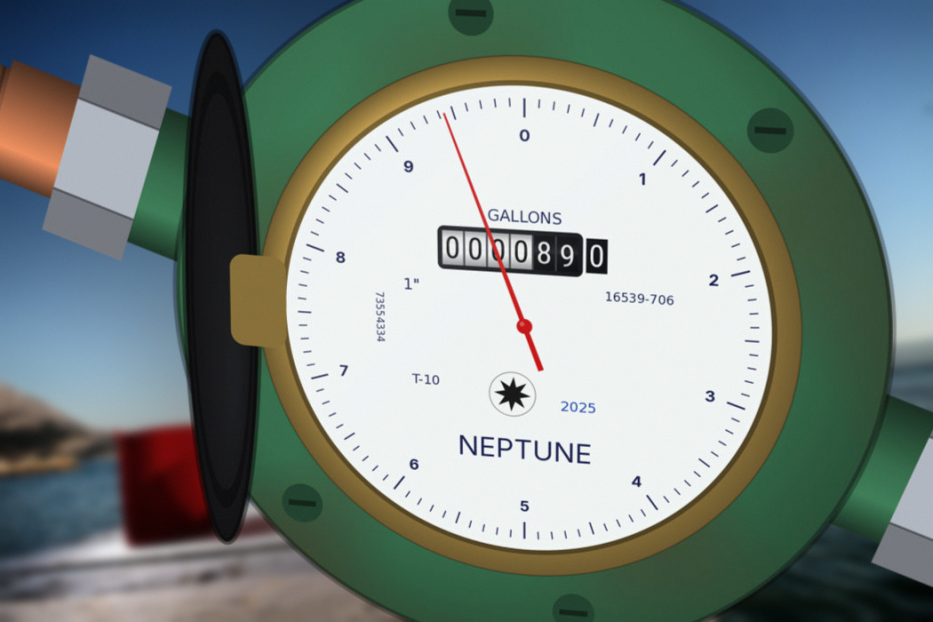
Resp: 889.4 gal
